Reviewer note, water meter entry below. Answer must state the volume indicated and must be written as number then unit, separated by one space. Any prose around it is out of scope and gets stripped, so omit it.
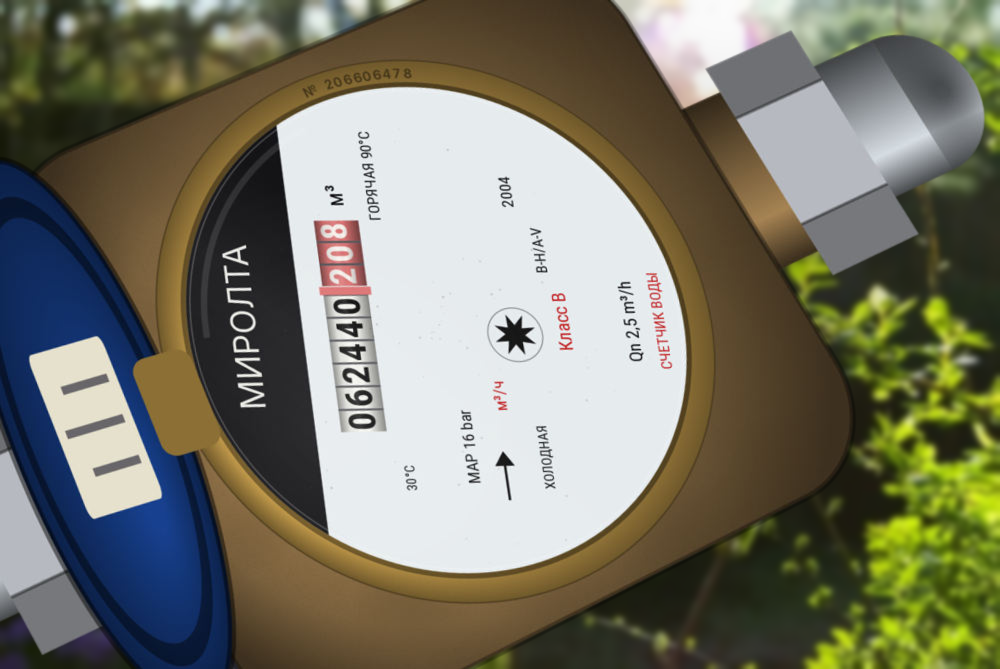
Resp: 62440.208 m³
